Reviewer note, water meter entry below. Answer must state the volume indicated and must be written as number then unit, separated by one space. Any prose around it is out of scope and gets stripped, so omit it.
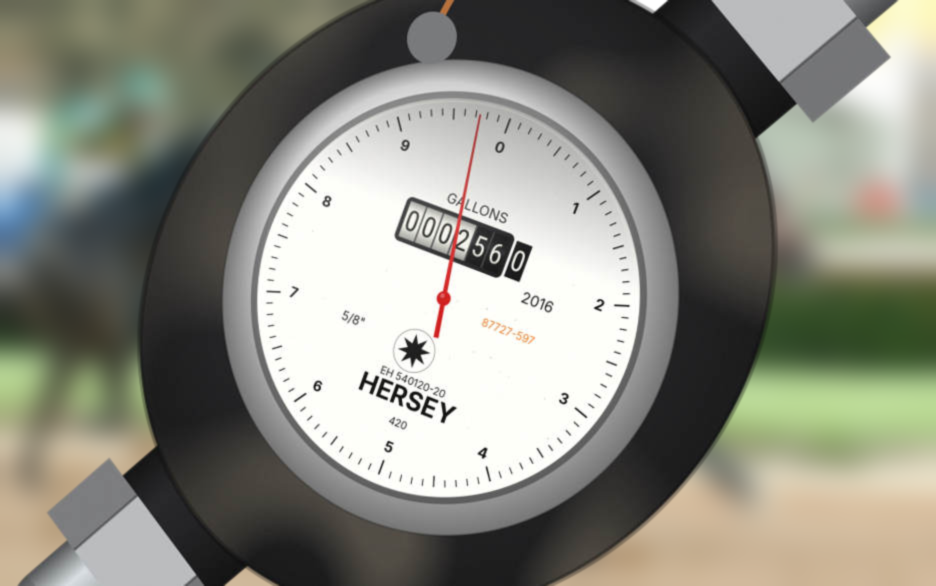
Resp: 2559.7 gal
